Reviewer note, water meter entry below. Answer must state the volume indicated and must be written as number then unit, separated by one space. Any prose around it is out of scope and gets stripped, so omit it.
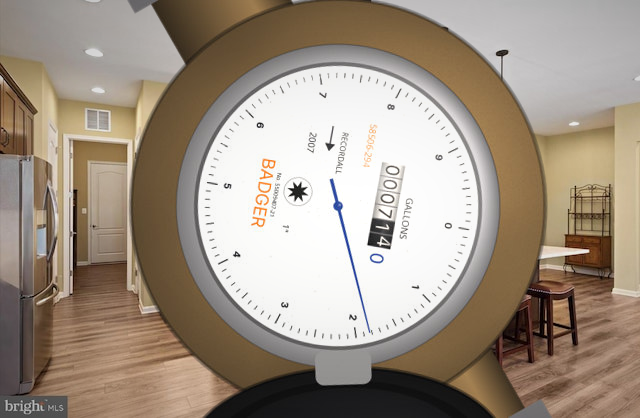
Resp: 7141.8 gal
